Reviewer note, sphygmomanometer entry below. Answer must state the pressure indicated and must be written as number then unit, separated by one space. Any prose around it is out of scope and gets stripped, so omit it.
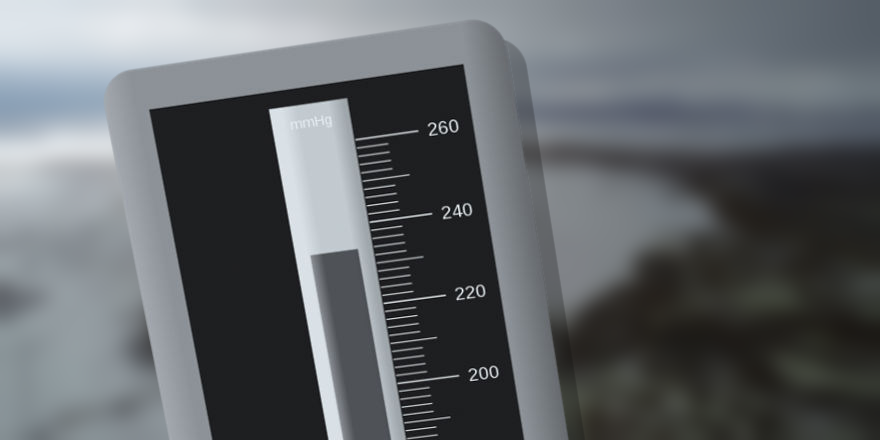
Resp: 234 mmHg
